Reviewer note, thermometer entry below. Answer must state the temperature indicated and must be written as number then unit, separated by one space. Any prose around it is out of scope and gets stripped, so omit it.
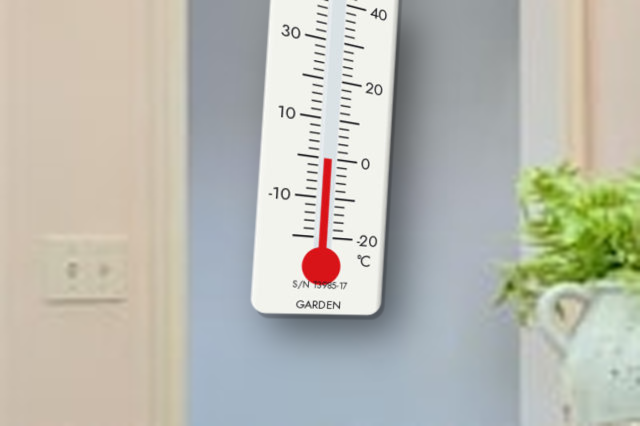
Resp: 0 °C
